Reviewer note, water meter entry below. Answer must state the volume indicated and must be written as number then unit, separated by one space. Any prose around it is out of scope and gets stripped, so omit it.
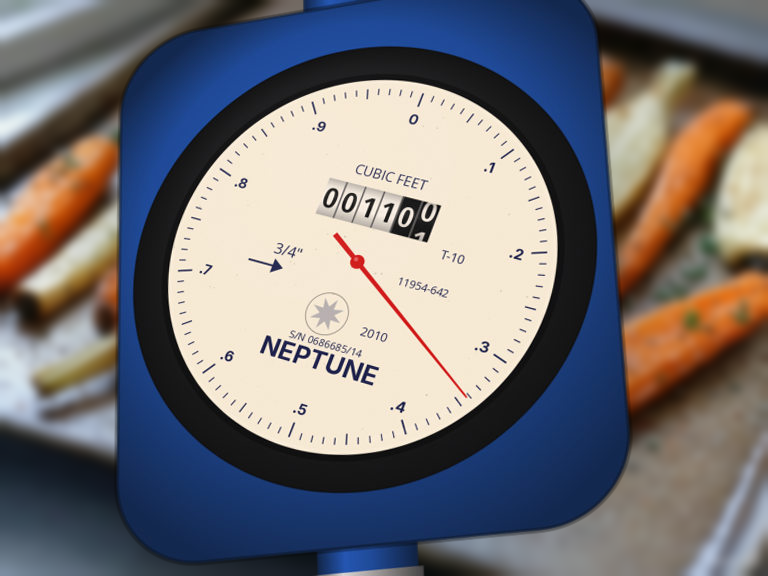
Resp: 1100.34 ft³
